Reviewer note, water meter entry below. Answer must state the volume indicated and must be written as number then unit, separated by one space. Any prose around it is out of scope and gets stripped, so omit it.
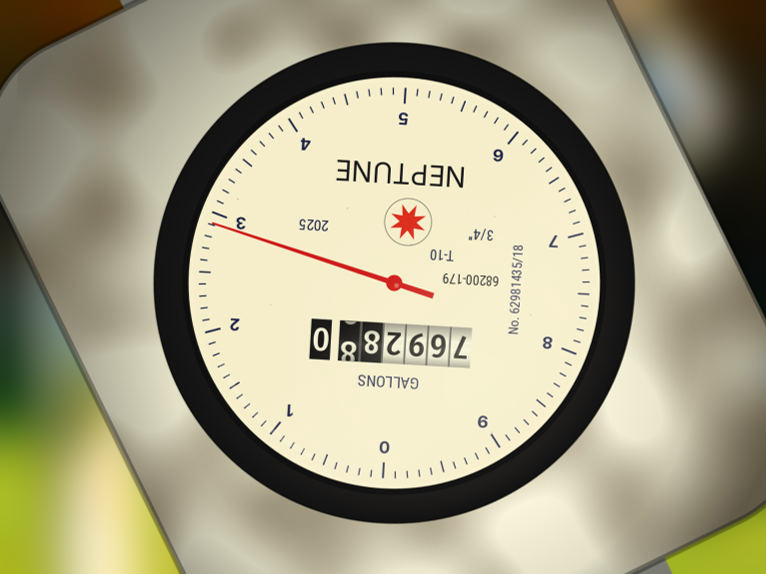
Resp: 7692882.9 gal
